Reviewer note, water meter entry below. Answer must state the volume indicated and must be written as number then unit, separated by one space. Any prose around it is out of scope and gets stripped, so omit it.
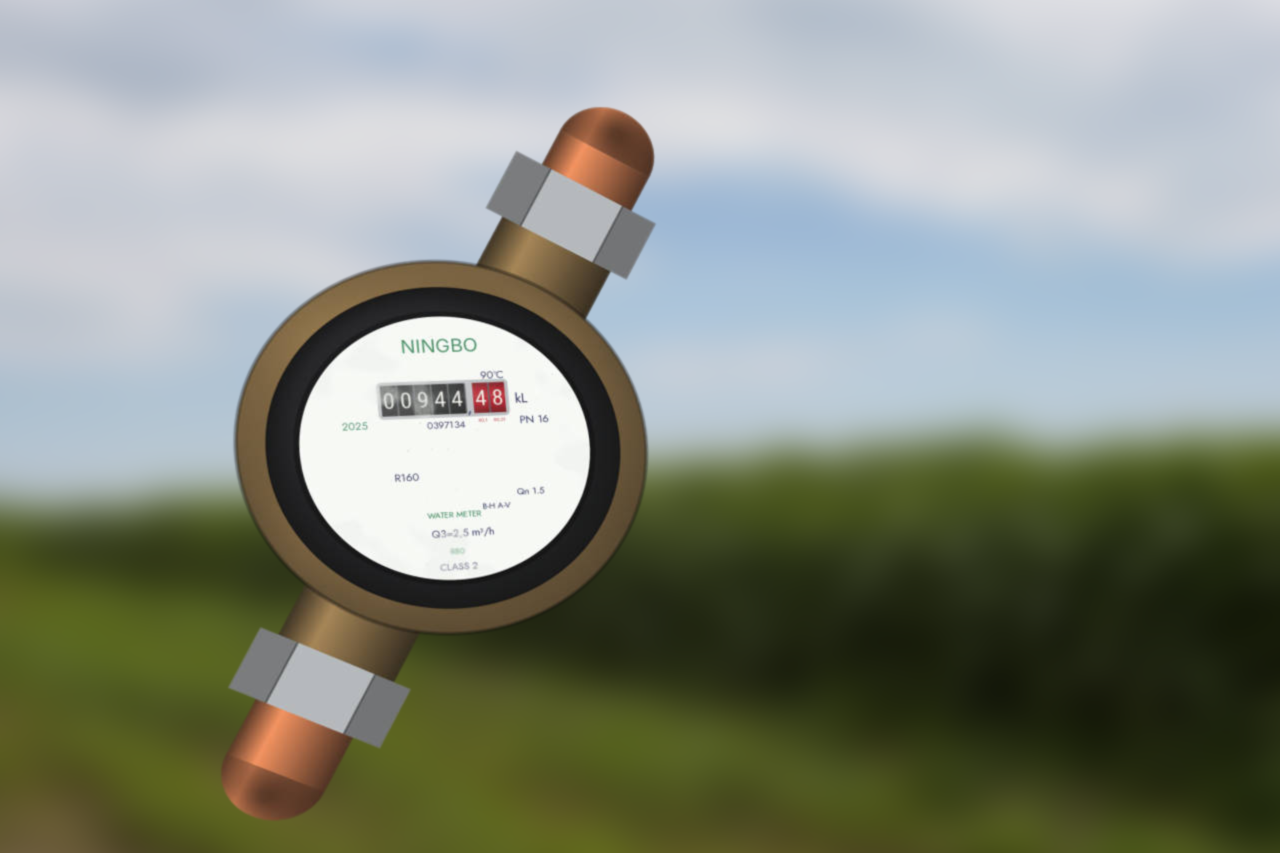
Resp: 944.48 kL
